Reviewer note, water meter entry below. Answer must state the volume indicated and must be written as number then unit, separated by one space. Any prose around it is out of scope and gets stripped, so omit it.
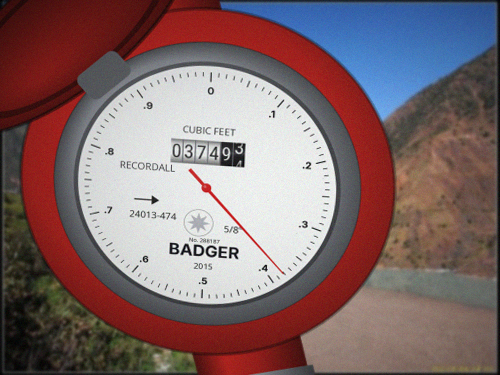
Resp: 37493.38 ft³
